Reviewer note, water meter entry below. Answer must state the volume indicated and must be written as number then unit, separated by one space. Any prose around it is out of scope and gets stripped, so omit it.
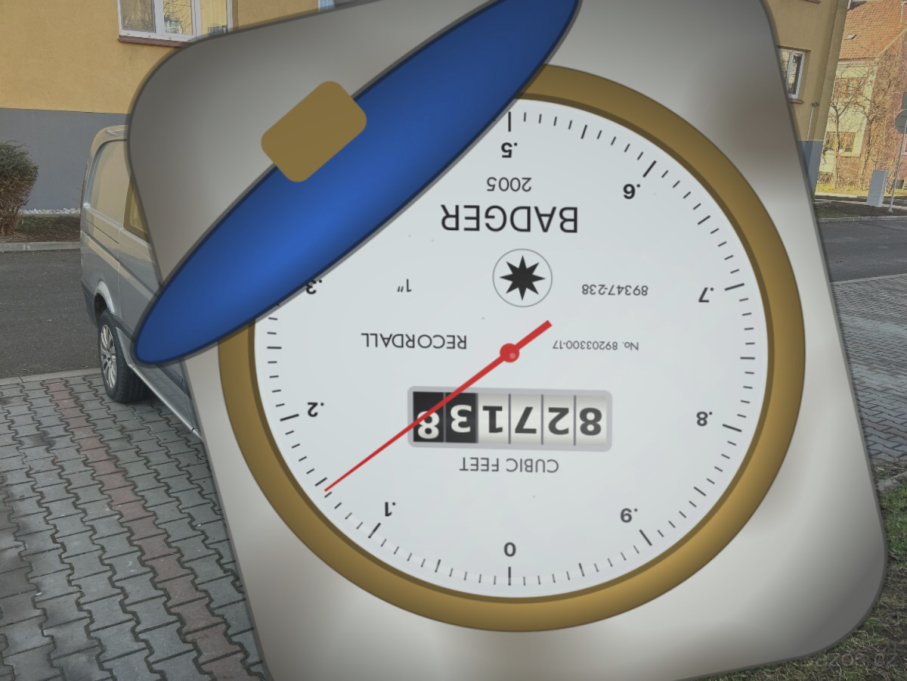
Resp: 827138.14 ft³
